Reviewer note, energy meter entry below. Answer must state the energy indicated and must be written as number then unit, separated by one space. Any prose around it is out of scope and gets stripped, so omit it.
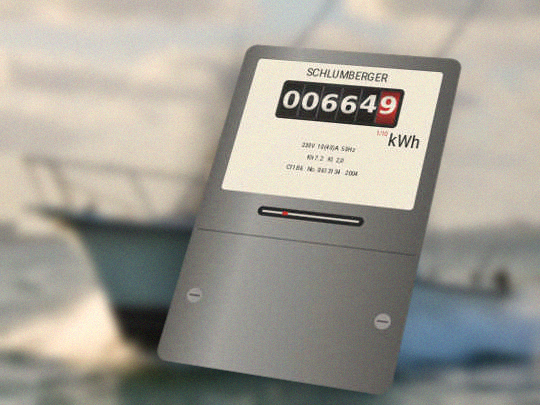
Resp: 664.9 kWh
